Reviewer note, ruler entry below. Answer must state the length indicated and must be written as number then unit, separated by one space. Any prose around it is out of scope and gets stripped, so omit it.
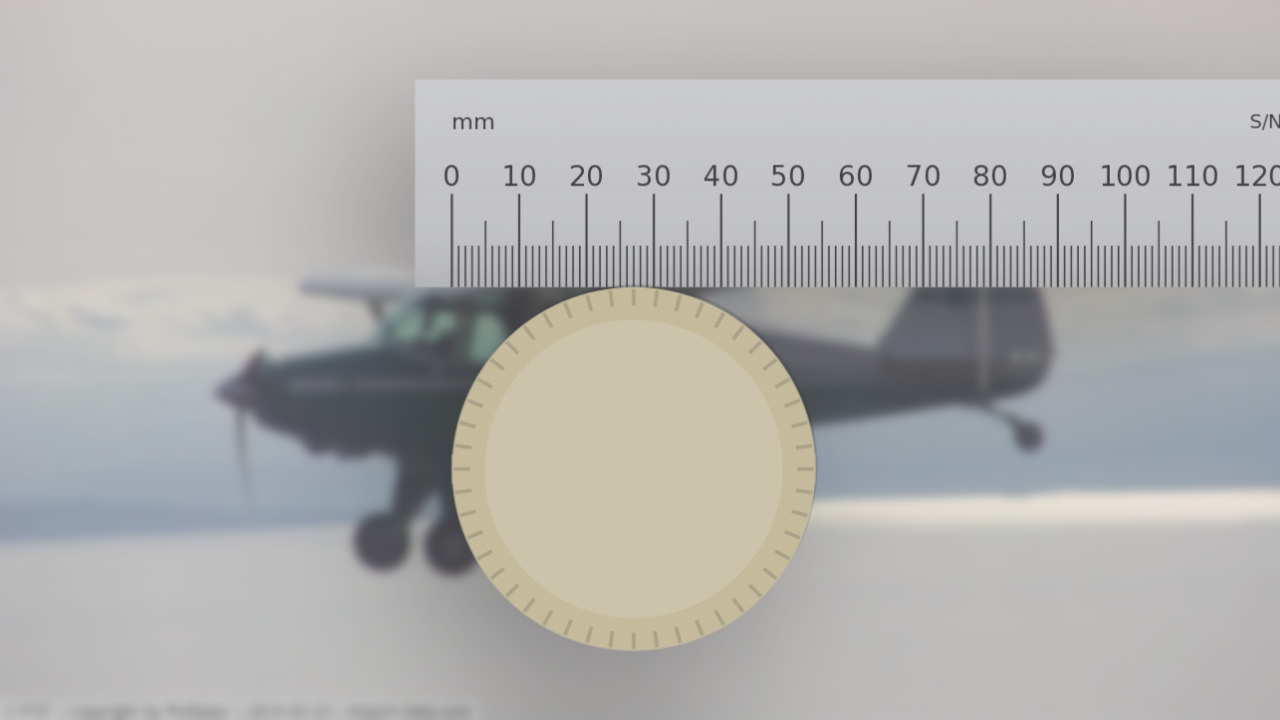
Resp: 54 mm
